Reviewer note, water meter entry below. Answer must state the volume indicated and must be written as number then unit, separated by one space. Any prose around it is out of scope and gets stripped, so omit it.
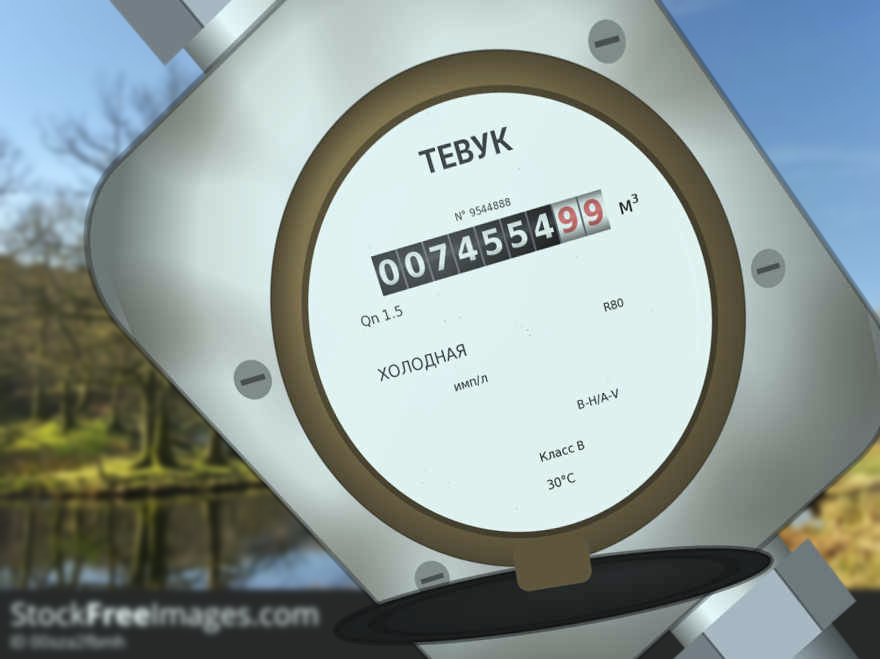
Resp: 74554.99 m³
